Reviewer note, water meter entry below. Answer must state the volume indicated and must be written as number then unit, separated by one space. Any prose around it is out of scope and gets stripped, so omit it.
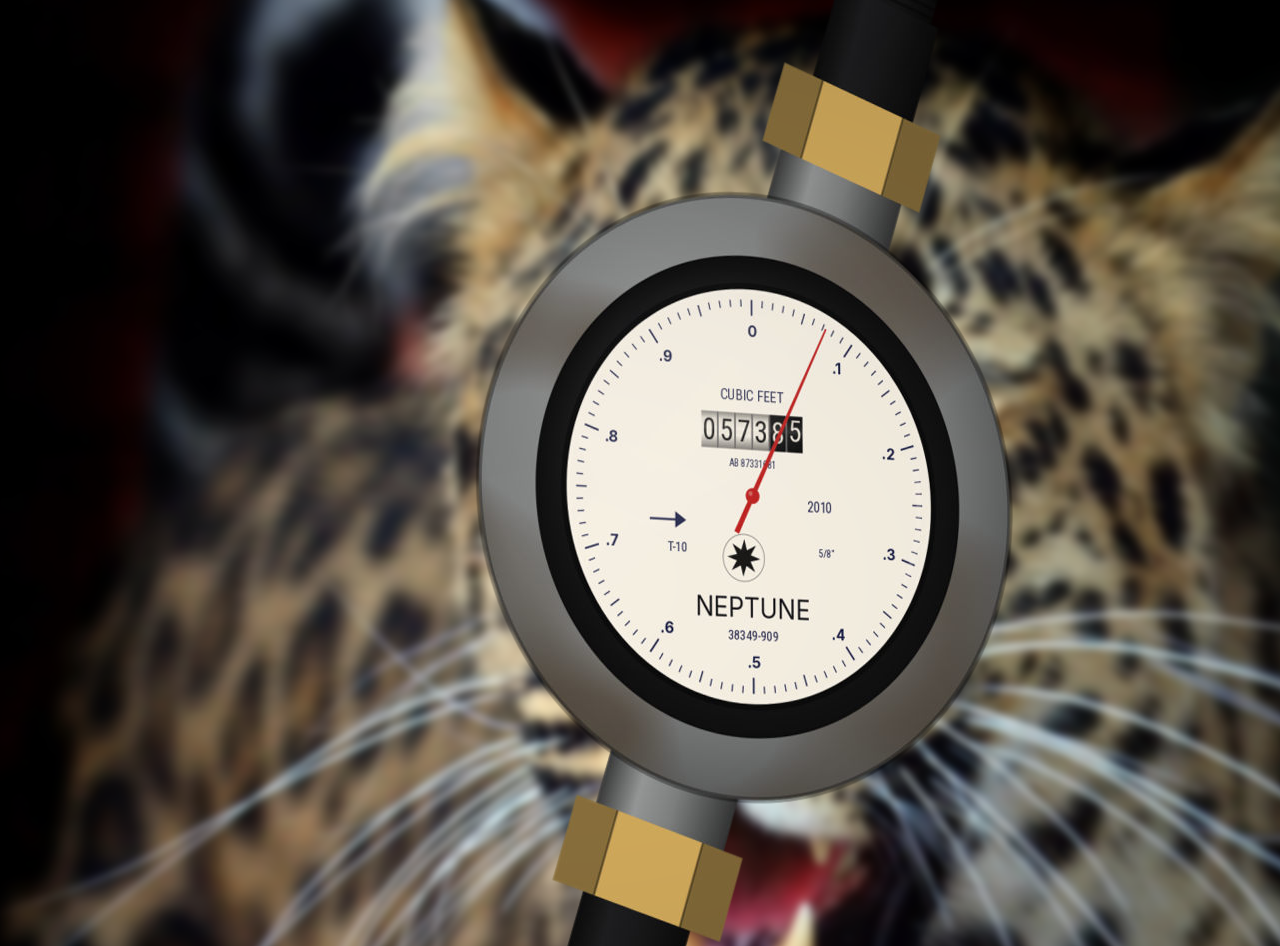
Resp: 57385.07 ft³
